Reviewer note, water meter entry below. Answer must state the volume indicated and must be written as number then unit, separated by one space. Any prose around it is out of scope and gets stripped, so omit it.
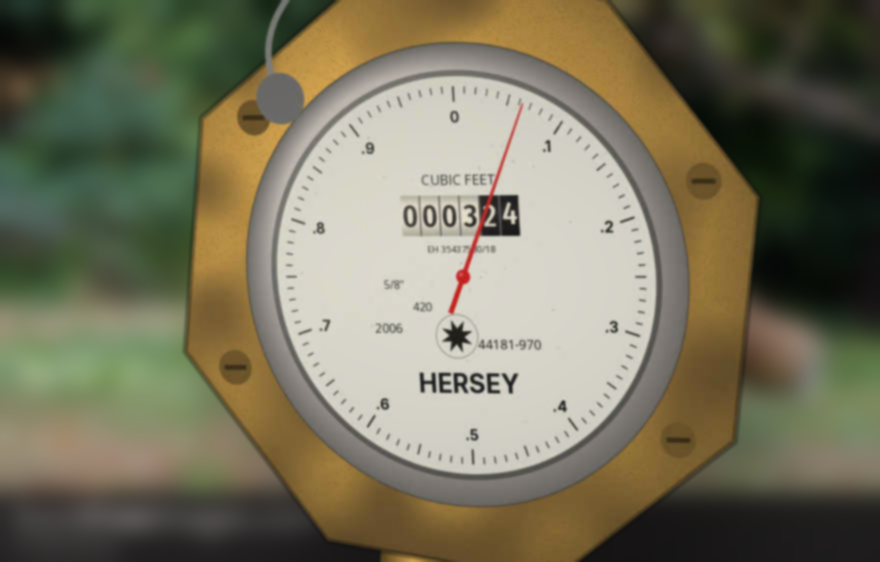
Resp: 324.06 ft³
